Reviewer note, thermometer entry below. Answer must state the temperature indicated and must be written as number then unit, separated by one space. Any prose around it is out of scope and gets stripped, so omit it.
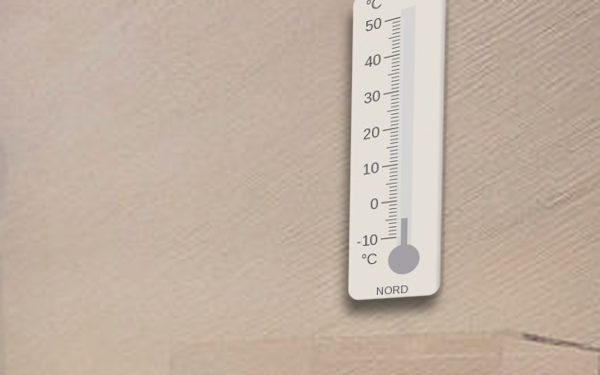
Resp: -5 °C
